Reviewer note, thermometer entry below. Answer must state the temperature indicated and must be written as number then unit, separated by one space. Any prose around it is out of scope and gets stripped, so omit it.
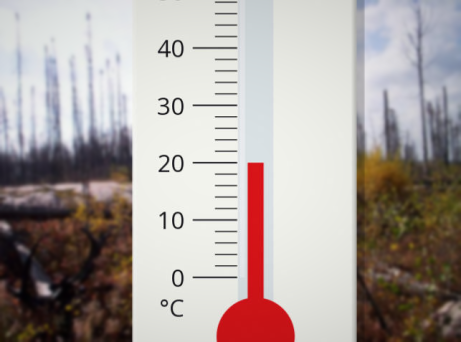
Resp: 20 °C
